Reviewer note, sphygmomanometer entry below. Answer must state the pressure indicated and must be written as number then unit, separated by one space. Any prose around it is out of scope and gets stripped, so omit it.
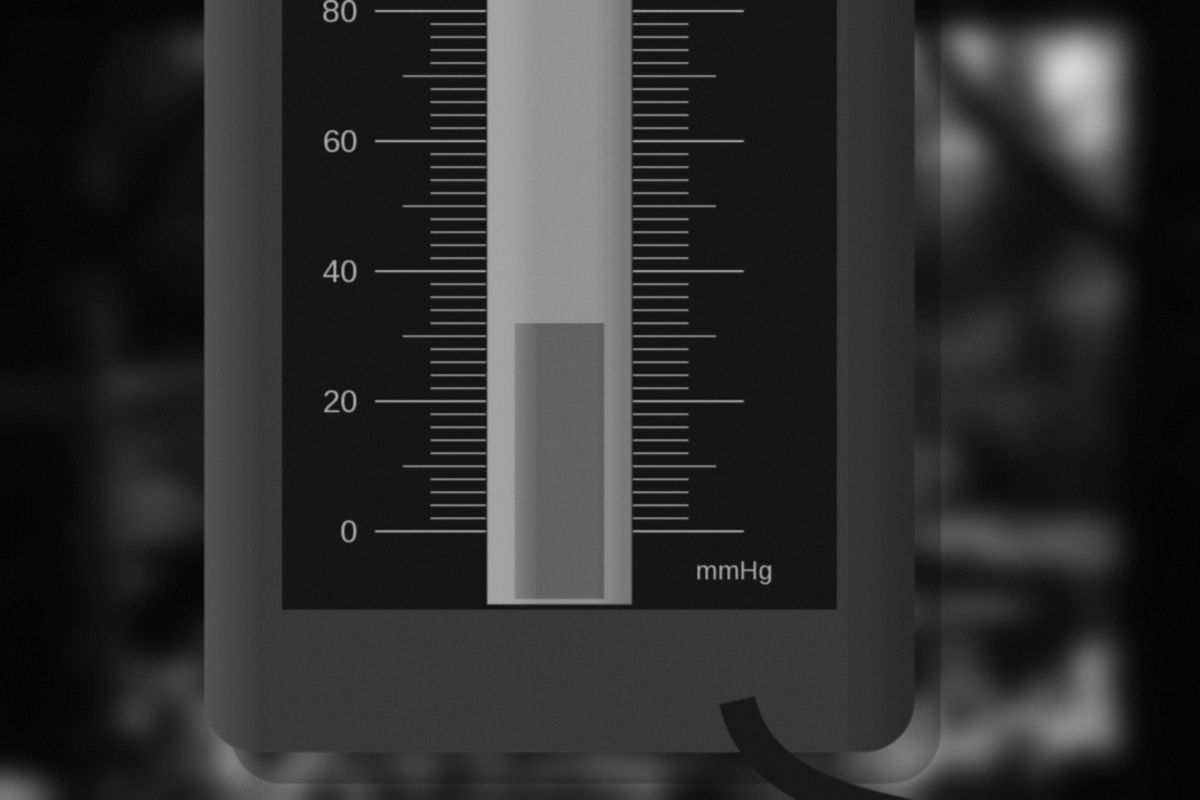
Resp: 32 mmHg
